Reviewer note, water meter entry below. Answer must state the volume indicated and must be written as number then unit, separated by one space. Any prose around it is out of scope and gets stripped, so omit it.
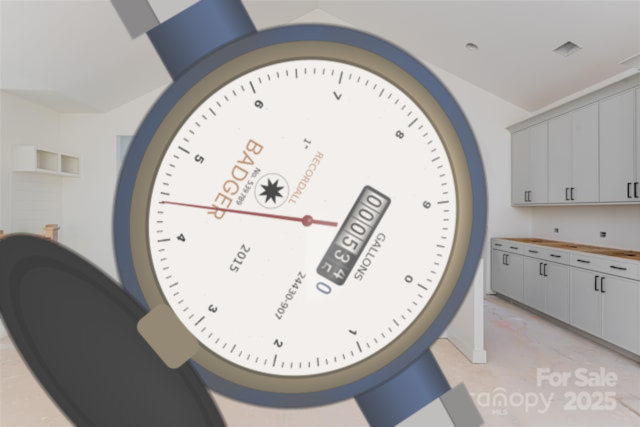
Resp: 5344.4 gal
